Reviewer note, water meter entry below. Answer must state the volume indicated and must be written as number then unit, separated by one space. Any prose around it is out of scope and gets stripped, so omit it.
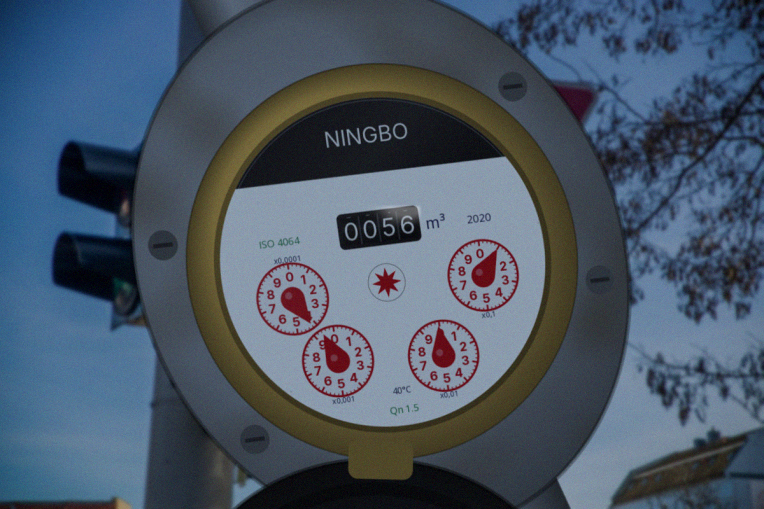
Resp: 56.0994 m³
